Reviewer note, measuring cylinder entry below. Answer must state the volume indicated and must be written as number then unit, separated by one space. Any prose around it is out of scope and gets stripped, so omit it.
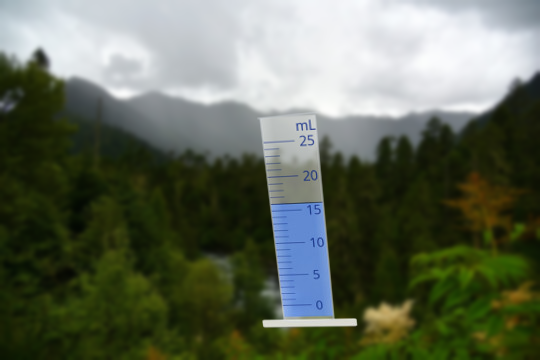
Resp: 16 mL
